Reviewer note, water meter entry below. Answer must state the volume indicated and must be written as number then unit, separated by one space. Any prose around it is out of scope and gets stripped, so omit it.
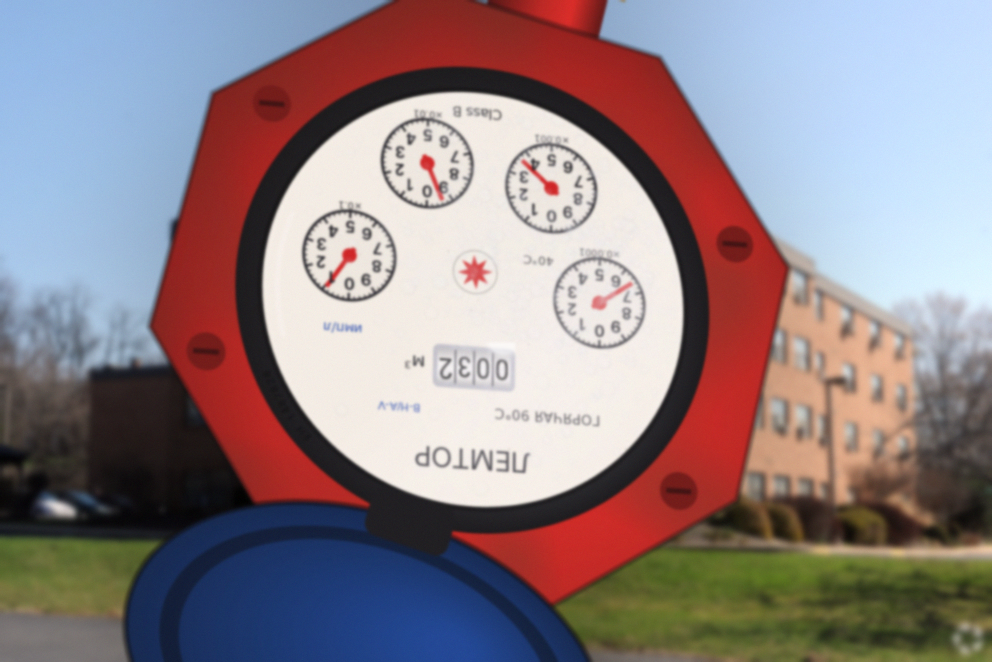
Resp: 32.0936 m³
